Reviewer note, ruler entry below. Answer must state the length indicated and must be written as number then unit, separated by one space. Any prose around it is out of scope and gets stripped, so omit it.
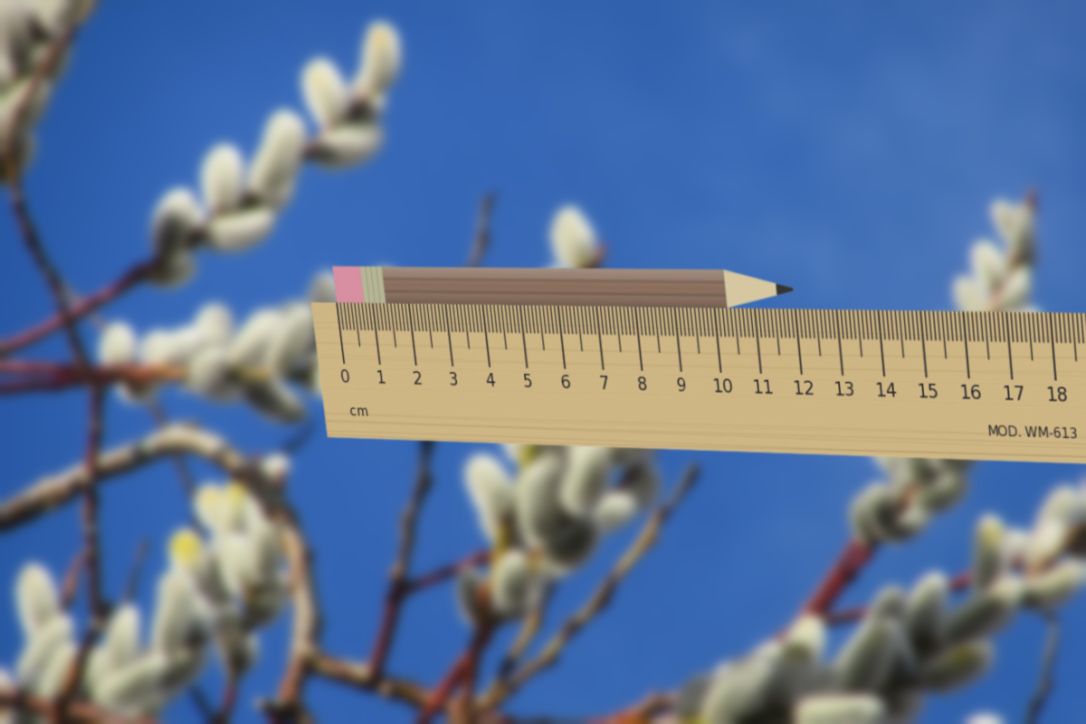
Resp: 12 cm
